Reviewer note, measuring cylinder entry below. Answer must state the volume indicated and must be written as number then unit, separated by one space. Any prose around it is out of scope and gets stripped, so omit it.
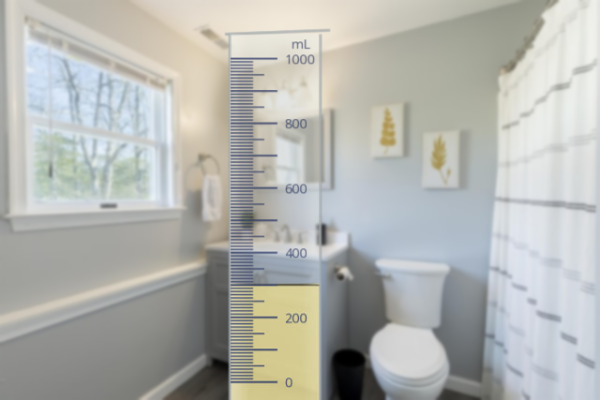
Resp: 300 mL
